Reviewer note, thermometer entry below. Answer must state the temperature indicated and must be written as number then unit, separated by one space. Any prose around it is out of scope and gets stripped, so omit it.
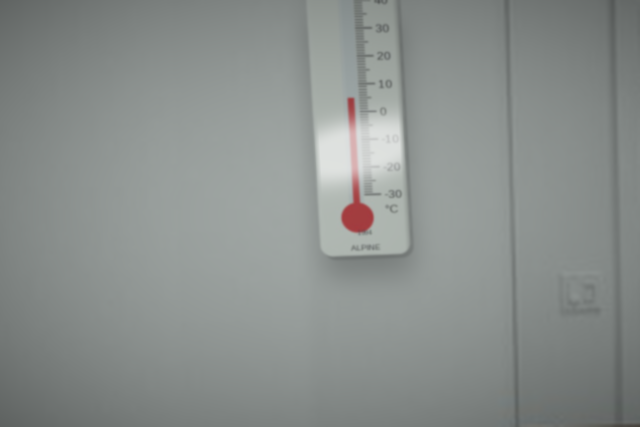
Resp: 5 °C
